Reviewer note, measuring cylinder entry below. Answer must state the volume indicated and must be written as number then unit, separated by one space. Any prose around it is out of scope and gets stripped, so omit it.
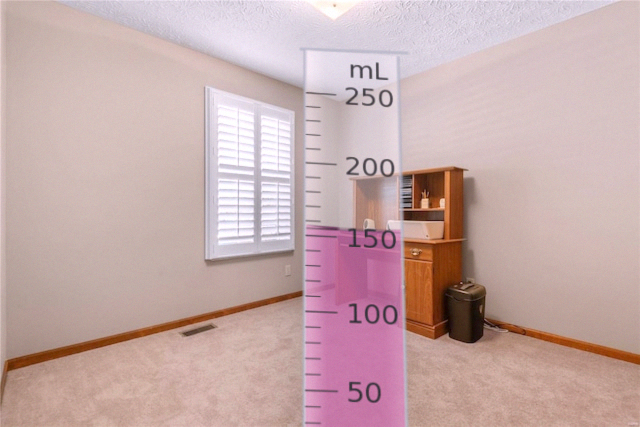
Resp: 155 mL
